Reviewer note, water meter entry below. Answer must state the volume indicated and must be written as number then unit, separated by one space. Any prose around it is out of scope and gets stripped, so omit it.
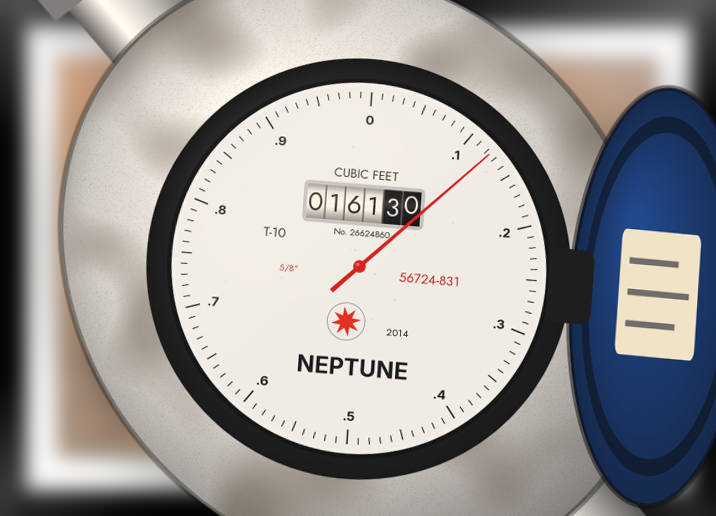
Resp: 16130.12 ft³
